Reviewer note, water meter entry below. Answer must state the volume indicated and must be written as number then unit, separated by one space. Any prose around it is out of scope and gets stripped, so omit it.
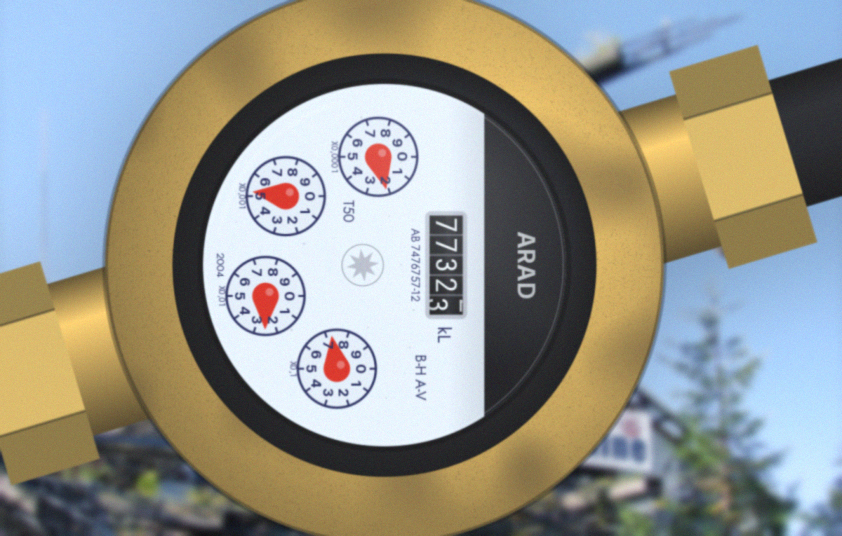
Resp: 77322.7252 kL
